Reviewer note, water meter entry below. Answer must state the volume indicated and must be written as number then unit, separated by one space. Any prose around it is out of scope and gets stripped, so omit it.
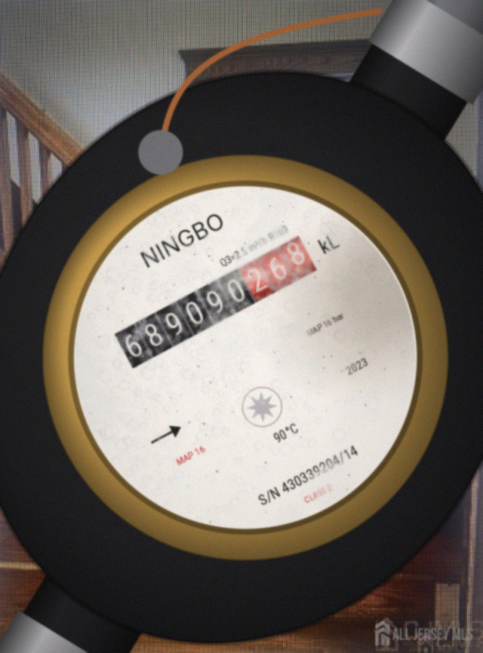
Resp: 689090.268 kL
